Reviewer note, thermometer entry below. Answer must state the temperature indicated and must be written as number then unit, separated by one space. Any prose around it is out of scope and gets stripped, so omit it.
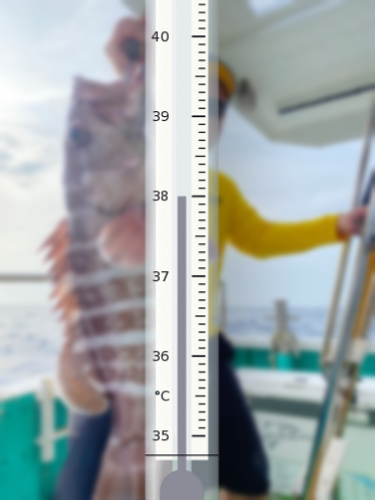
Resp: 38 °C
